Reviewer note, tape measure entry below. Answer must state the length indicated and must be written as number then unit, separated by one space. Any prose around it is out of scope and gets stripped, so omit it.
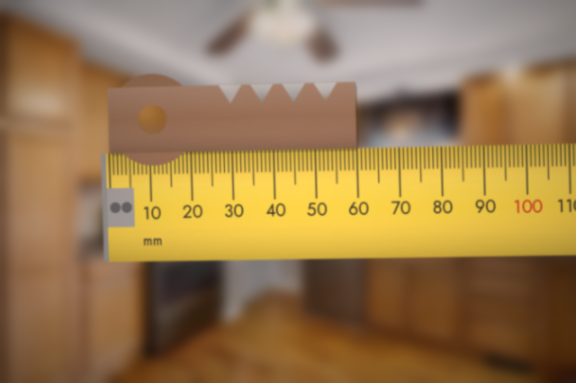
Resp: 60 mm
